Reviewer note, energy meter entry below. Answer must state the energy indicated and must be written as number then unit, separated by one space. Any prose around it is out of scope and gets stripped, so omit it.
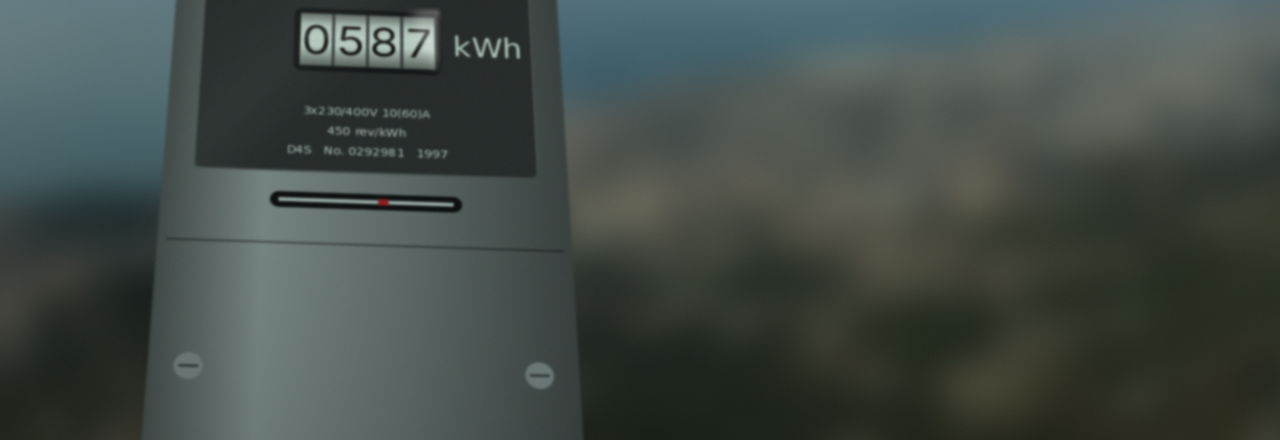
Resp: 587 kWh
